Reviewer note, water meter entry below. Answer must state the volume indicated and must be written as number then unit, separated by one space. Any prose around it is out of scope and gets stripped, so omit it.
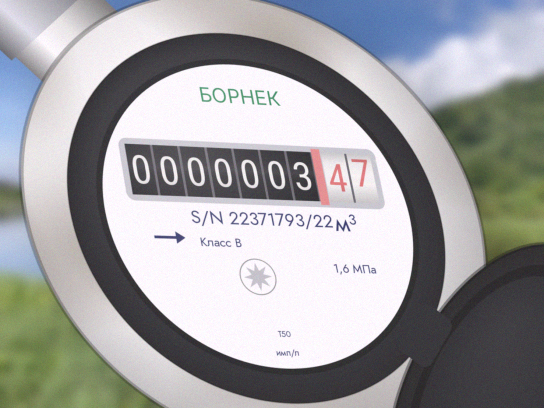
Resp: 3.47 m³
